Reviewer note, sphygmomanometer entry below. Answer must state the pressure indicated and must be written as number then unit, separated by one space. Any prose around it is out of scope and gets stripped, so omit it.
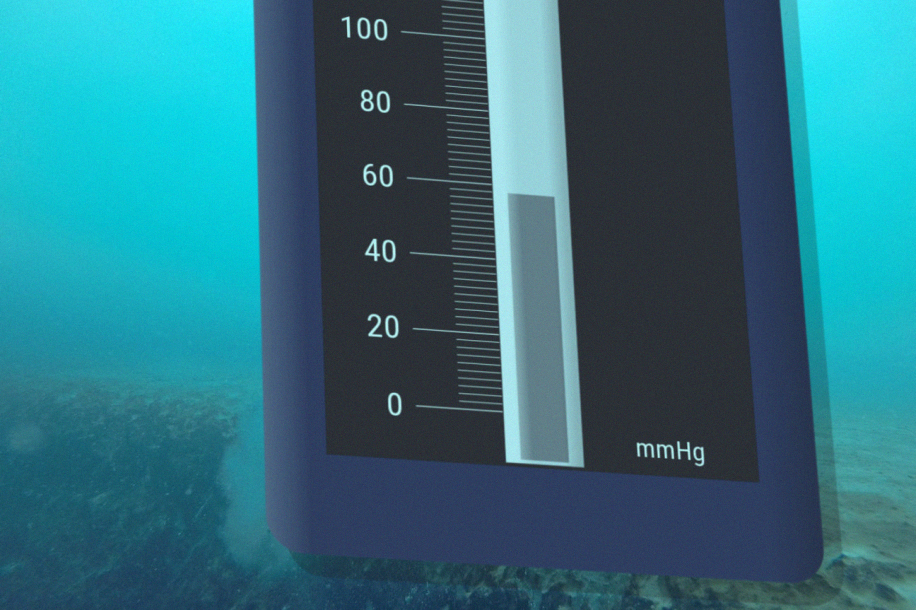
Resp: 58 mmHg
